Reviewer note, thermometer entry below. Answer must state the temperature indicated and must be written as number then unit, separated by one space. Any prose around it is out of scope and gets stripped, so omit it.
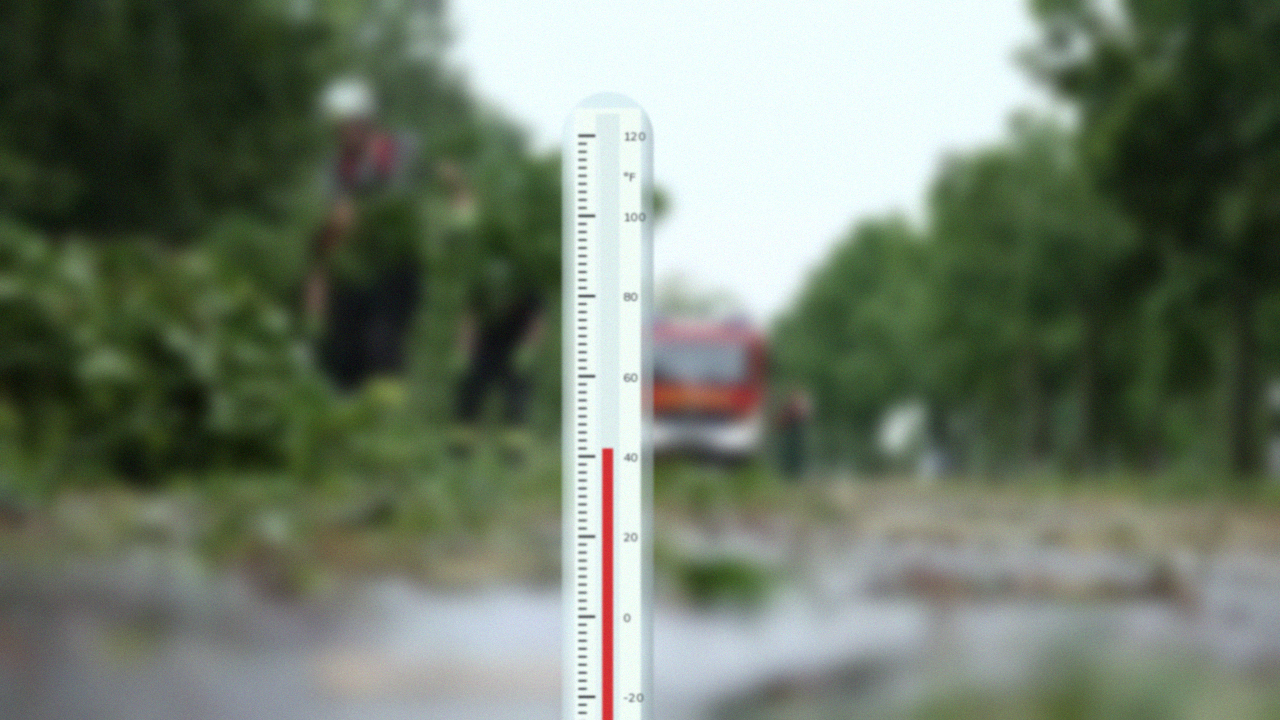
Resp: 42 °F
